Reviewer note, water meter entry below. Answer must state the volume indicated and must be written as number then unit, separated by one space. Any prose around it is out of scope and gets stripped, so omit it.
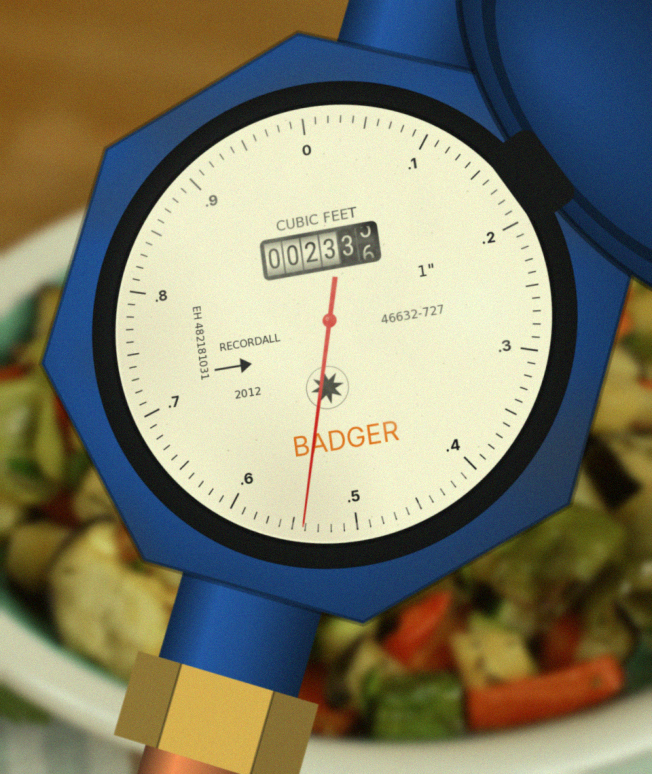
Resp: 2335.54 ft³
